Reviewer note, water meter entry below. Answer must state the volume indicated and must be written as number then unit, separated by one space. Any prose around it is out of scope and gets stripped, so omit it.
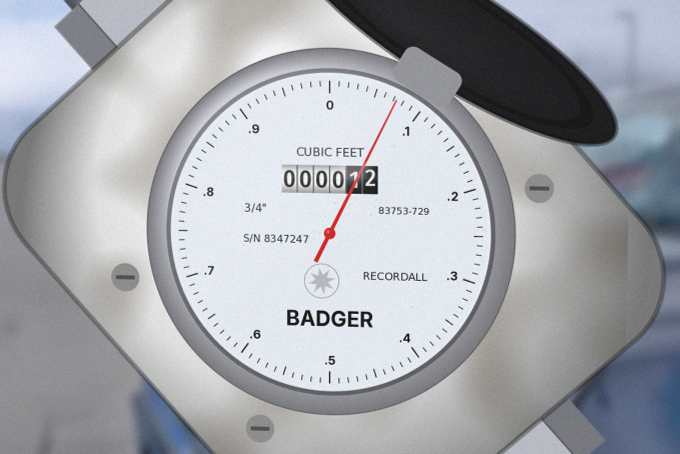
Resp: 12.07 ft³
